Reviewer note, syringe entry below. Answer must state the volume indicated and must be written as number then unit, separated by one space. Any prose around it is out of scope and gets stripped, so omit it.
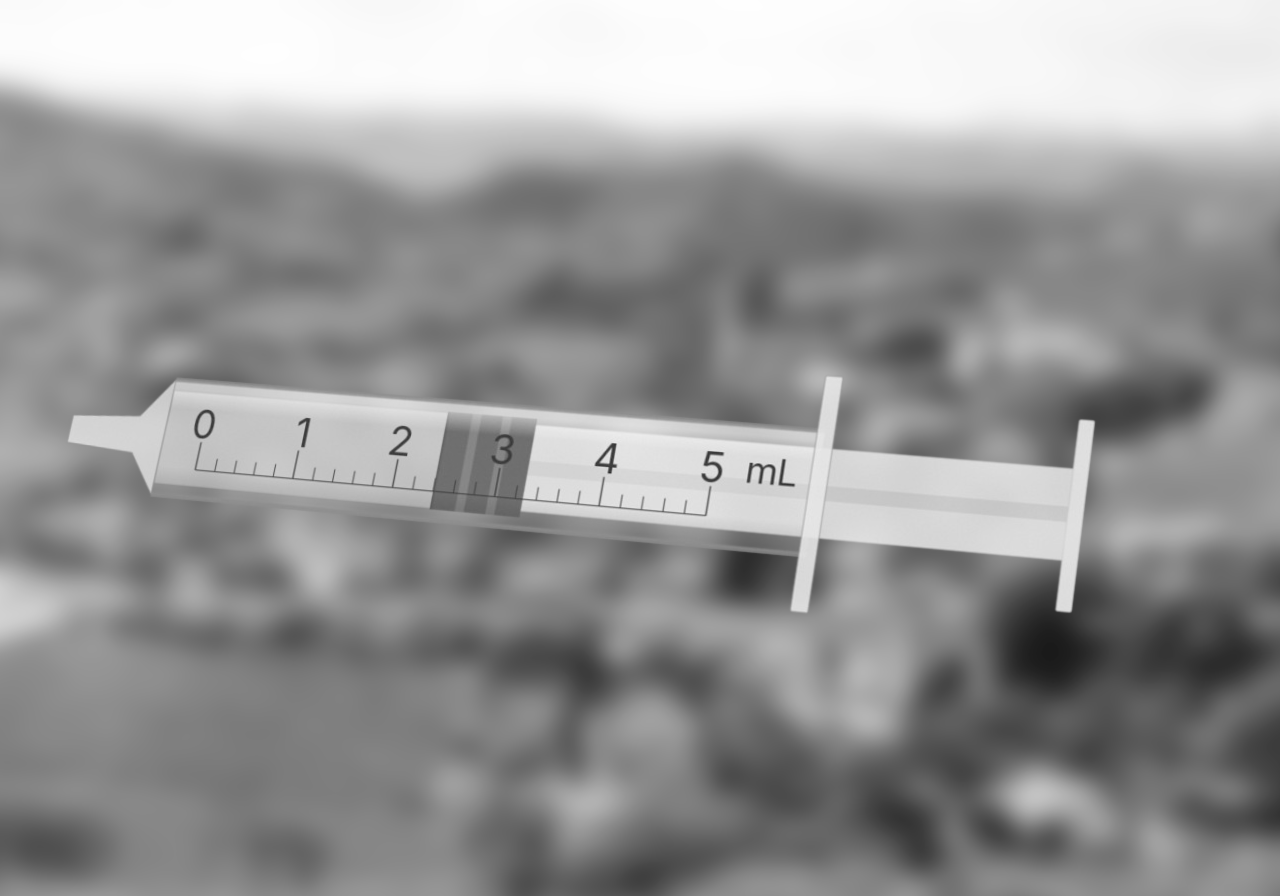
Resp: 2.4 mL
